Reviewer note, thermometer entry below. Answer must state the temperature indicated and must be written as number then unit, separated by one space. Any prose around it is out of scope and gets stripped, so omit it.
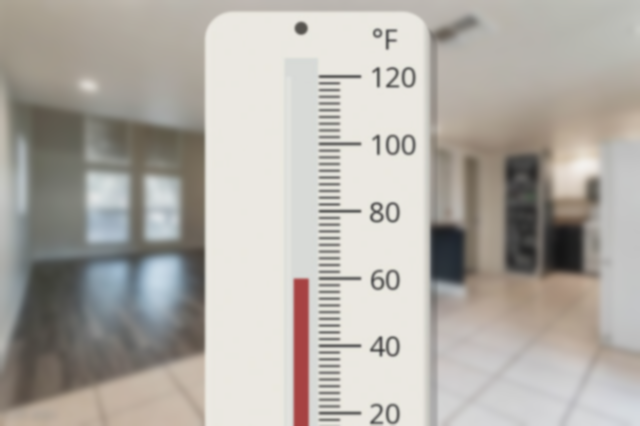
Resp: 60 °F
